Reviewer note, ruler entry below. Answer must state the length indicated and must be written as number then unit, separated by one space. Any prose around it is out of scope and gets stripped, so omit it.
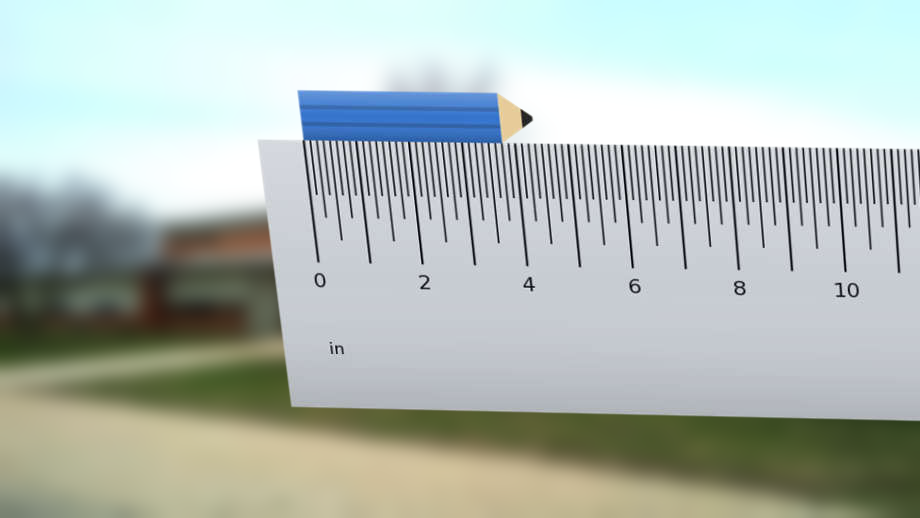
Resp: 4.375 in
